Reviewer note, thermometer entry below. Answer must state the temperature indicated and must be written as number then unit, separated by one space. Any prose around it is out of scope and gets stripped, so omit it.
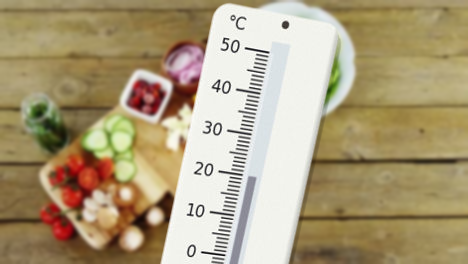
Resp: 20 °C
